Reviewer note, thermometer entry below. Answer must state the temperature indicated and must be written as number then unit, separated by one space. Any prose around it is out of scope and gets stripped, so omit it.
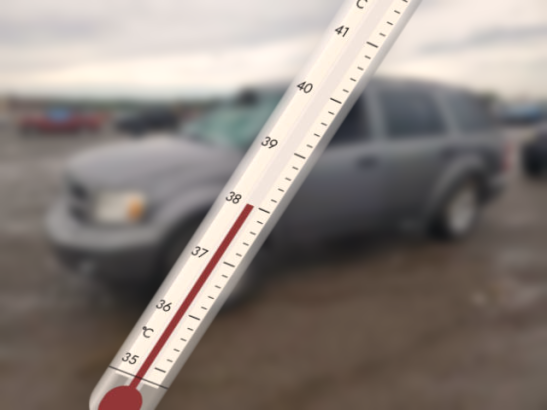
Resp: 38 °C
